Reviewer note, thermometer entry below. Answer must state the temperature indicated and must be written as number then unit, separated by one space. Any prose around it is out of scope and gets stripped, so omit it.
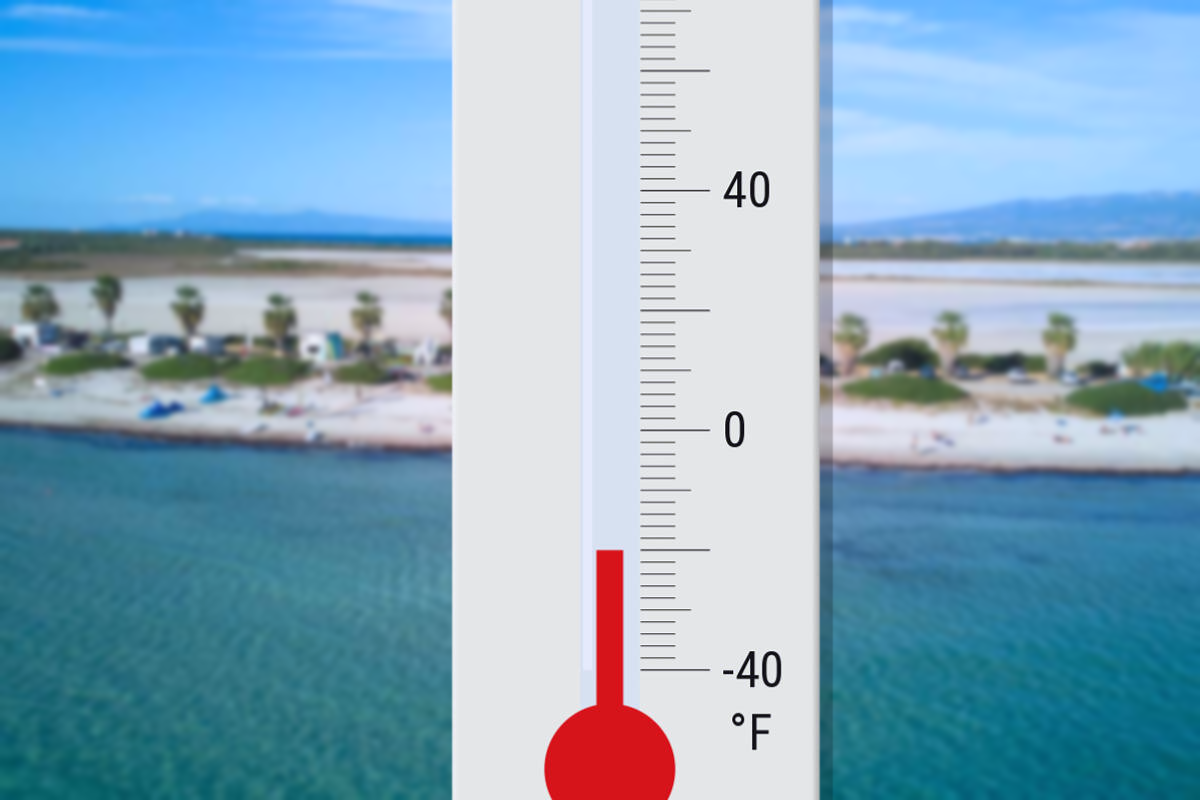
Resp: -20 °F
